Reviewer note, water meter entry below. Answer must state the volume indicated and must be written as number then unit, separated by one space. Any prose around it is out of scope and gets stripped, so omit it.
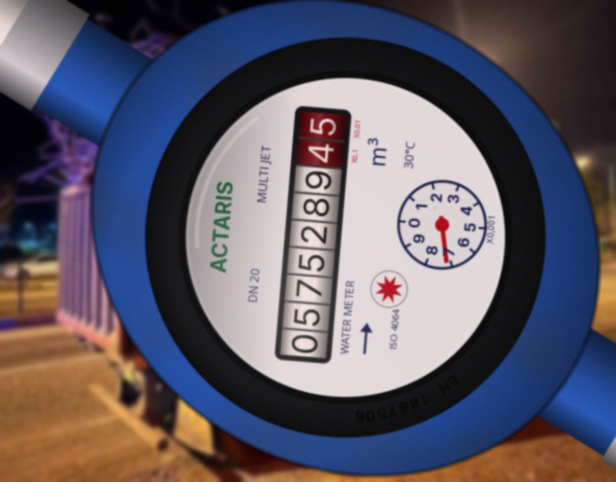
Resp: 575289.457 m³
